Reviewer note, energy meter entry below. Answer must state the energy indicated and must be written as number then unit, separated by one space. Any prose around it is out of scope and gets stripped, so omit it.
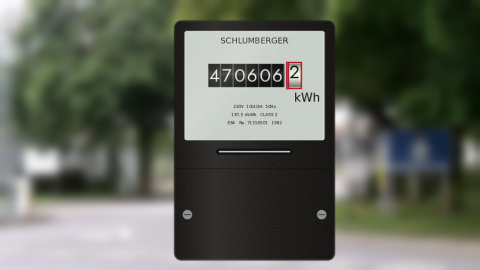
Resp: 470606.2 kWh
